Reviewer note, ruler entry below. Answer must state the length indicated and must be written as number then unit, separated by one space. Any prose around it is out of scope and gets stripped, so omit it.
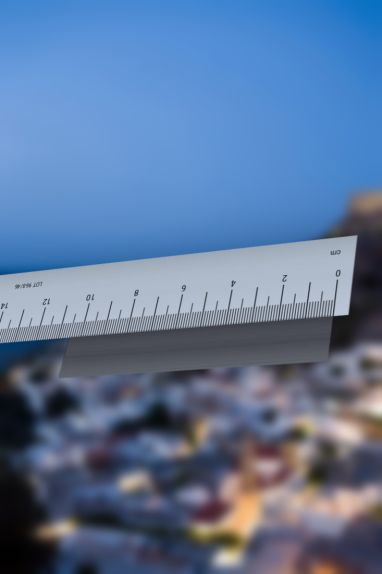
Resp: 10.5 cm
